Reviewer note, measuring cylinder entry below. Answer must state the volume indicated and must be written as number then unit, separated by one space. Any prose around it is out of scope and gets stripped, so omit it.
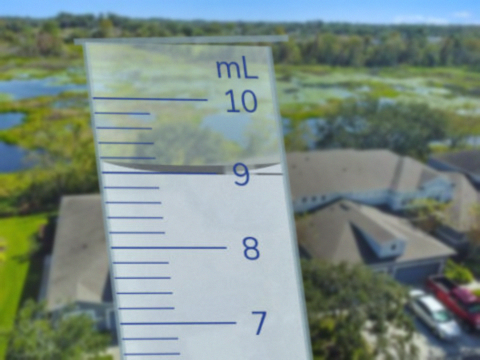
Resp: 9 mL
